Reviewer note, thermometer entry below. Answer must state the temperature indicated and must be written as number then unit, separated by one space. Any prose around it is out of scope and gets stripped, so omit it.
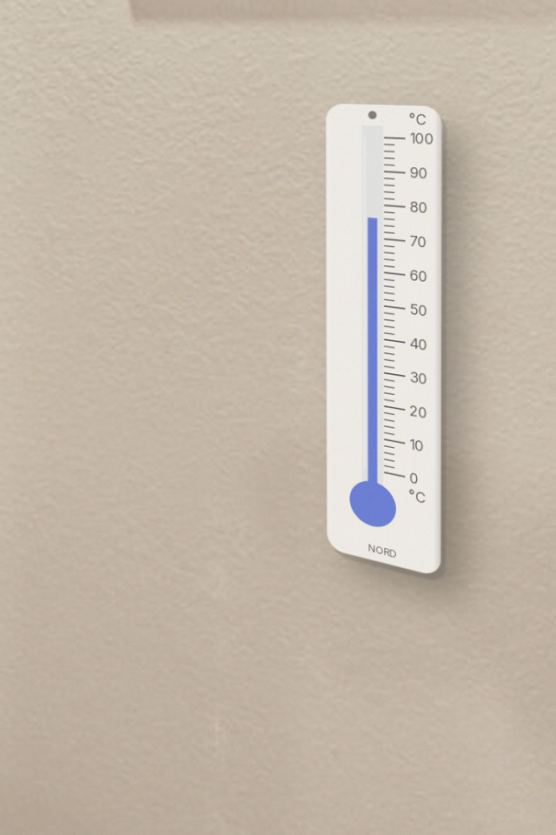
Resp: 76 °C
